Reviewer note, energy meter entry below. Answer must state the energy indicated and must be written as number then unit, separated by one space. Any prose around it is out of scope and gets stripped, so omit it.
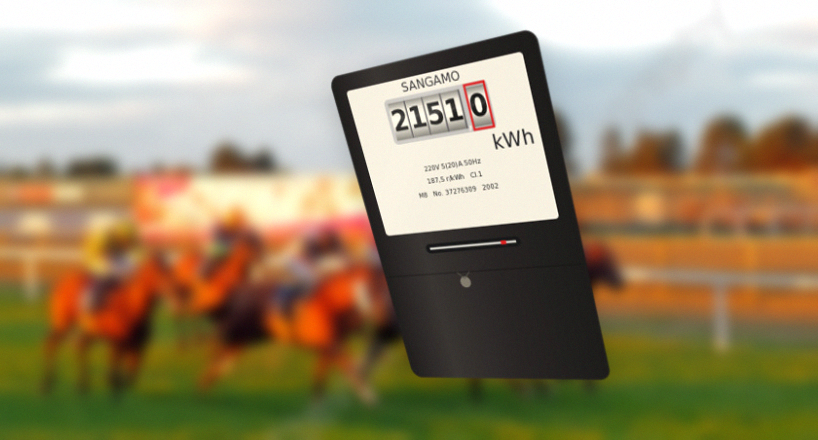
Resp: 2151.0 kWh
